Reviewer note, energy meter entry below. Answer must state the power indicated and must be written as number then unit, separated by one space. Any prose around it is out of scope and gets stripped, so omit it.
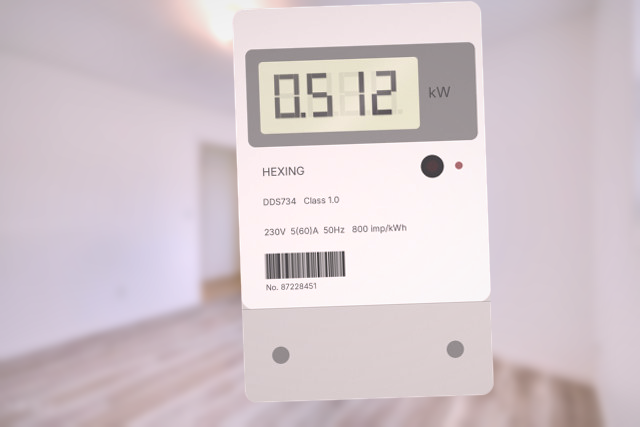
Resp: 0.512 kW
